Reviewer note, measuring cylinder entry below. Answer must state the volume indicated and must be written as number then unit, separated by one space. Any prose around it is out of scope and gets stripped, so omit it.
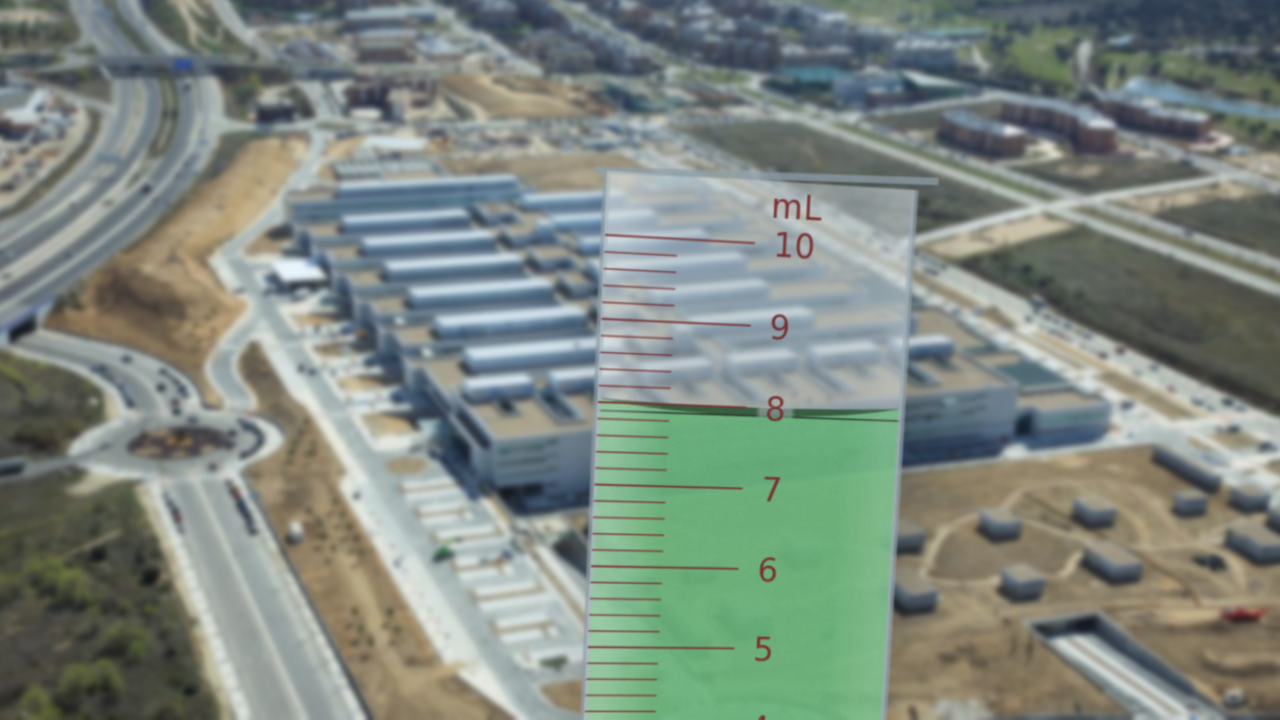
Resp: 7.9 mL
